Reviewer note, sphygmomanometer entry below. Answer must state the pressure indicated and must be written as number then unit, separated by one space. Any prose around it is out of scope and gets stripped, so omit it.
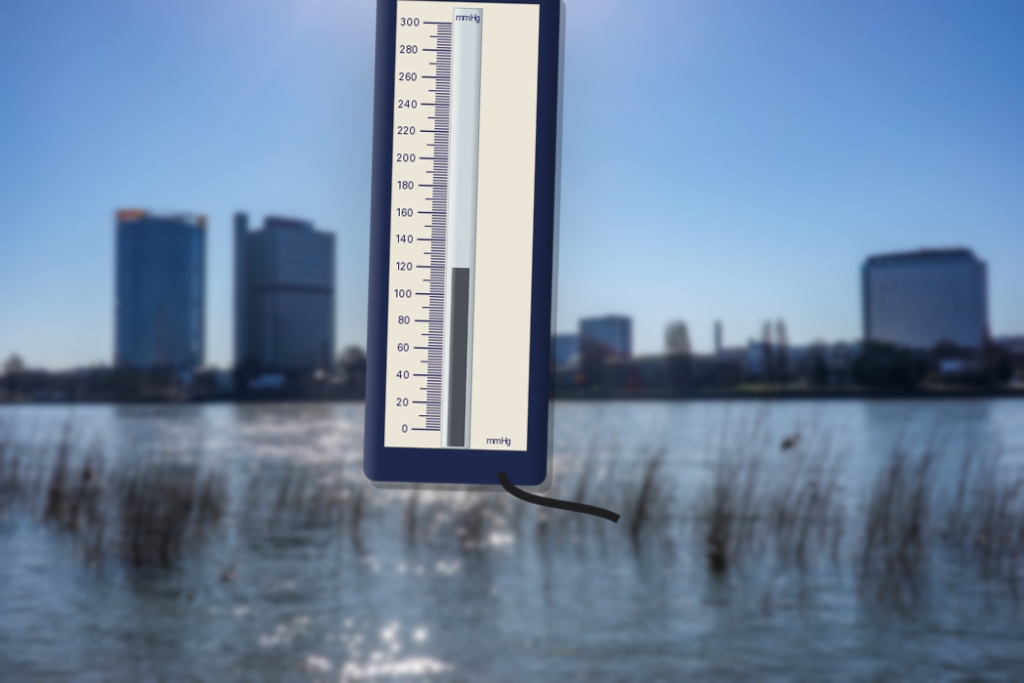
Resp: 120 mmHg
